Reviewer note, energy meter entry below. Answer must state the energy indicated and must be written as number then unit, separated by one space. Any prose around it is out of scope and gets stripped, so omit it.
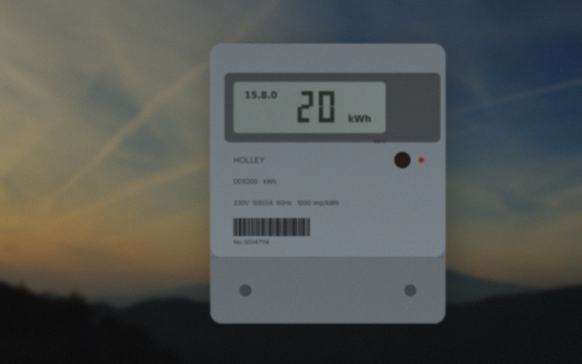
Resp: 20 kWh
